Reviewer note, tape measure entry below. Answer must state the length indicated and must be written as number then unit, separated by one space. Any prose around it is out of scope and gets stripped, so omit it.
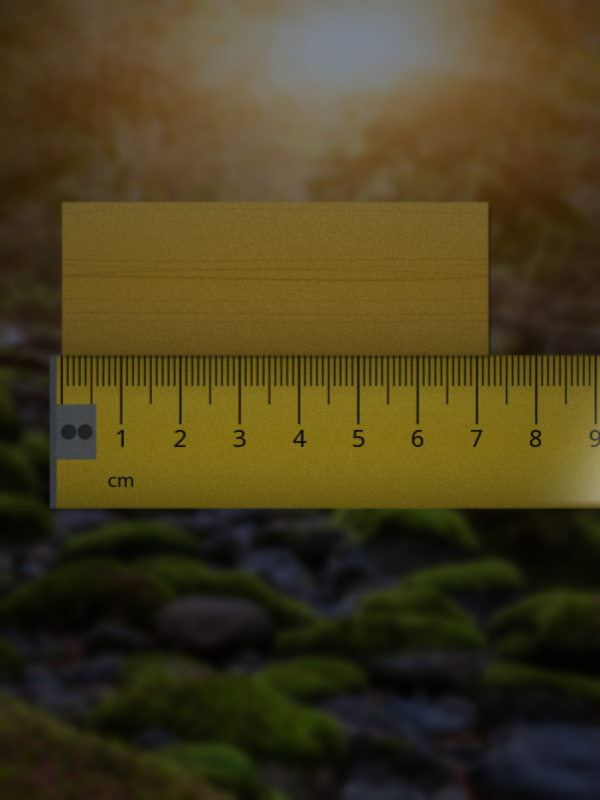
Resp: 7.2 cm
